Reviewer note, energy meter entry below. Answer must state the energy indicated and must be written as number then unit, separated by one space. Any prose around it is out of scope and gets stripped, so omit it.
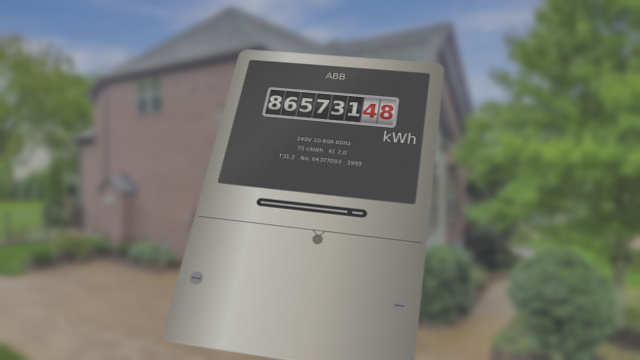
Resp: 865731.48 kWh
